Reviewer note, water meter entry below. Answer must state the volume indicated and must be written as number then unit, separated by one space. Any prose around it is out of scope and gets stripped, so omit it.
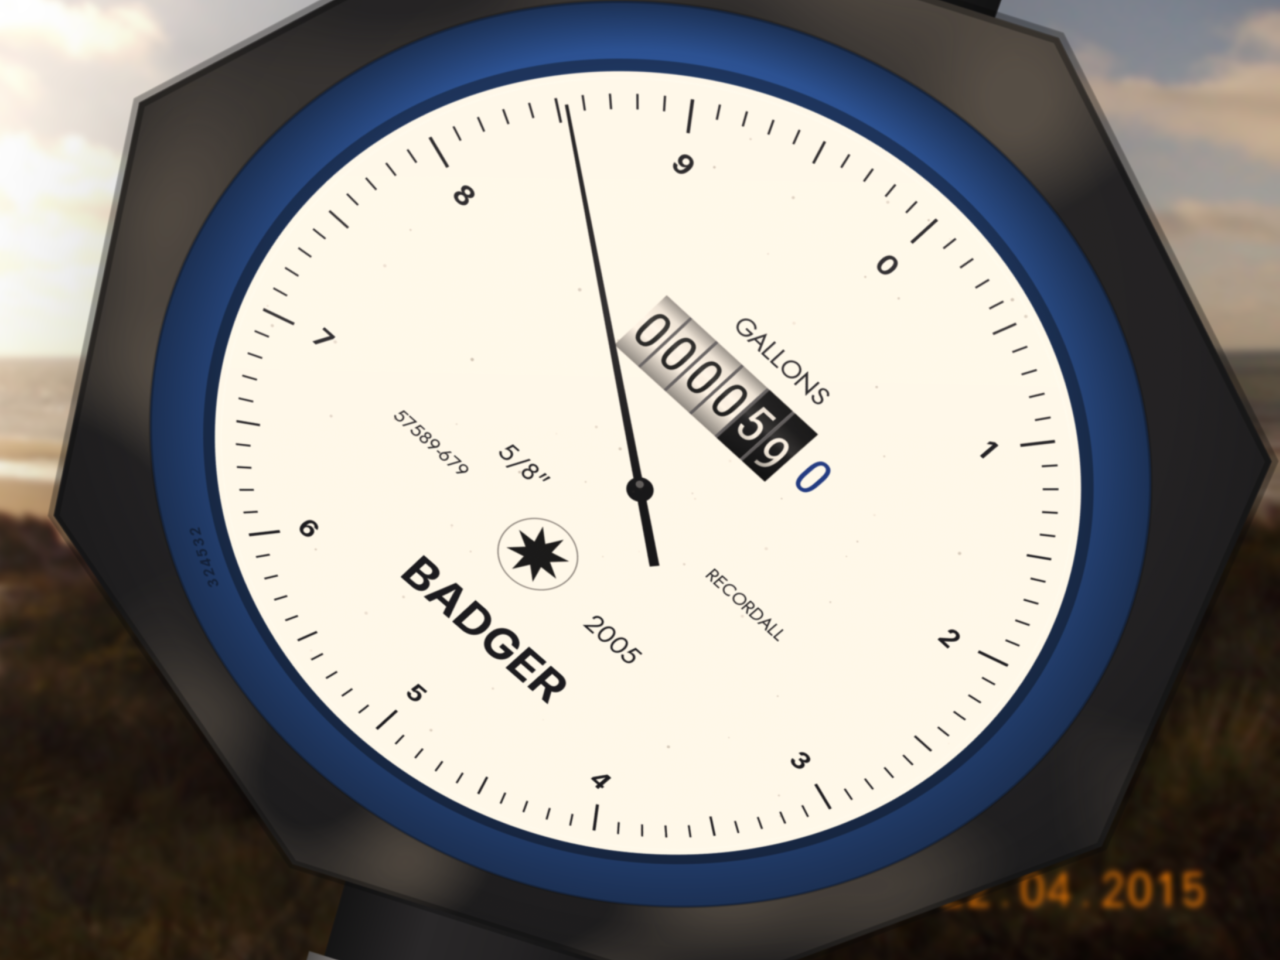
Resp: 588.5 gal
